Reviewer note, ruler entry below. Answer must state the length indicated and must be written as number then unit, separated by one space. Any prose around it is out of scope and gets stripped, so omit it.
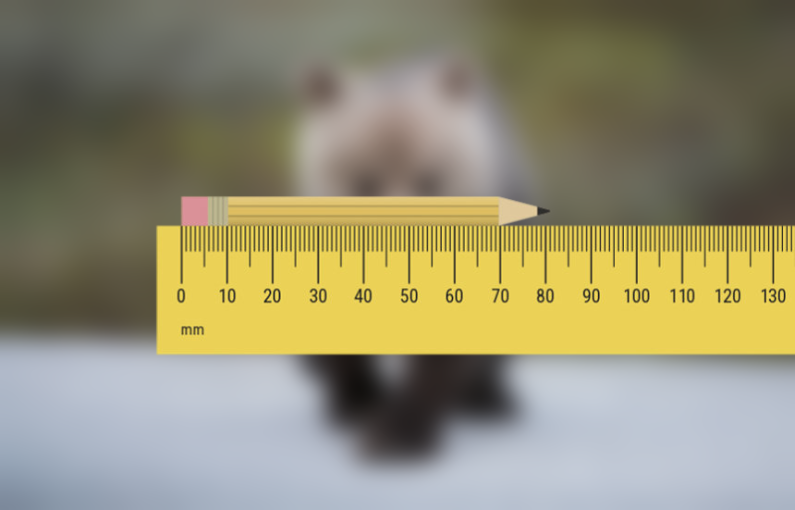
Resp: 81 mm
